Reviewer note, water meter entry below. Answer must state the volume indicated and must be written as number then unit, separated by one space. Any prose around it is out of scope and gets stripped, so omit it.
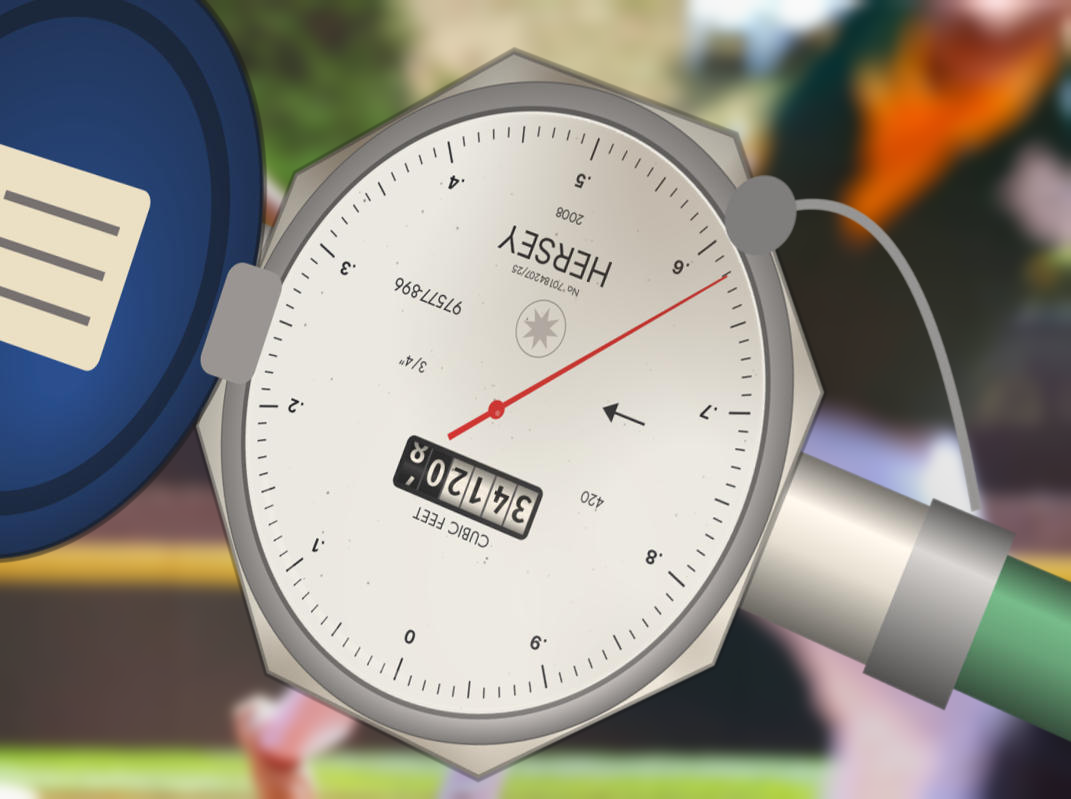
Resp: 341207.62 ft³
